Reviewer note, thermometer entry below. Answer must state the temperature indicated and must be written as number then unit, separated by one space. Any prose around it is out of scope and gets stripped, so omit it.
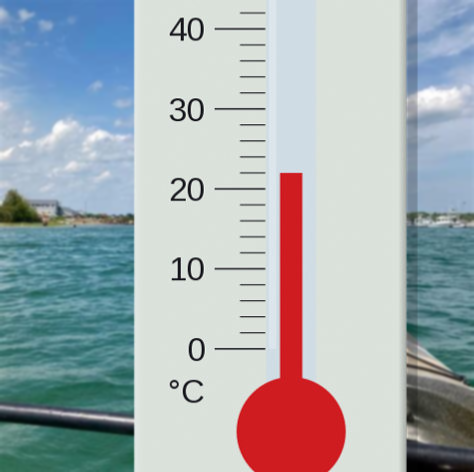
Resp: 22 °C
